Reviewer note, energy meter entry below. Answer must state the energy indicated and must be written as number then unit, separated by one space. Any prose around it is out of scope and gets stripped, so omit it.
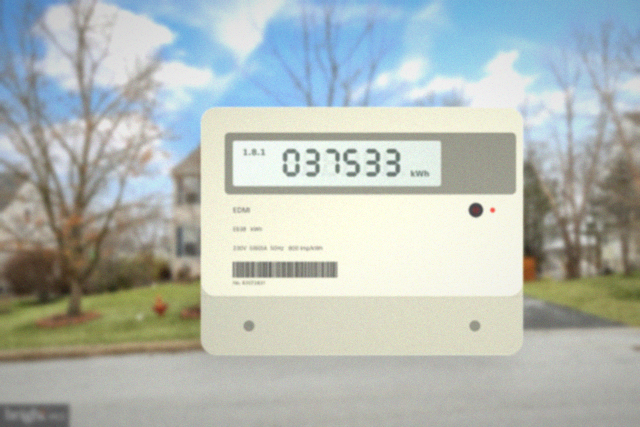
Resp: 37533 kWh
